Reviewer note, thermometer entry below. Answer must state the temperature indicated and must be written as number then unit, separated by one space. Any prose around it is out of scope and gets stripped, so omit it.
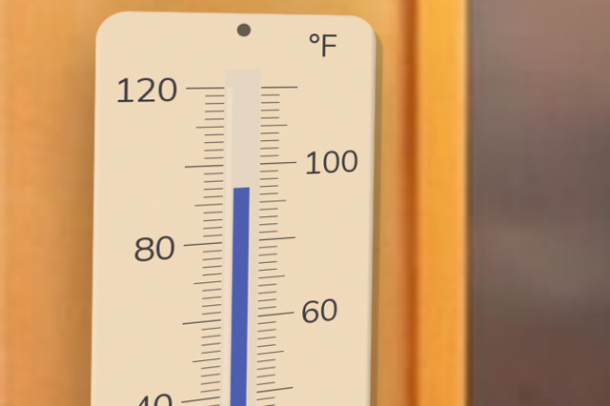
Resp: 94 °F
